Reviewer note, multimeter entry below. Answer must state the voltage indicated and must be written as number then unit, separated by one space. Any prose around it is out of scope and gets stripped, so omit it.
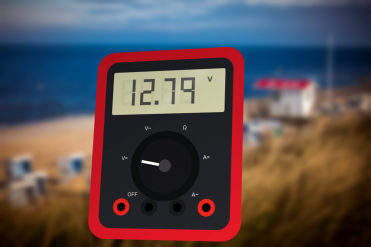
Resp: 12.79 V
